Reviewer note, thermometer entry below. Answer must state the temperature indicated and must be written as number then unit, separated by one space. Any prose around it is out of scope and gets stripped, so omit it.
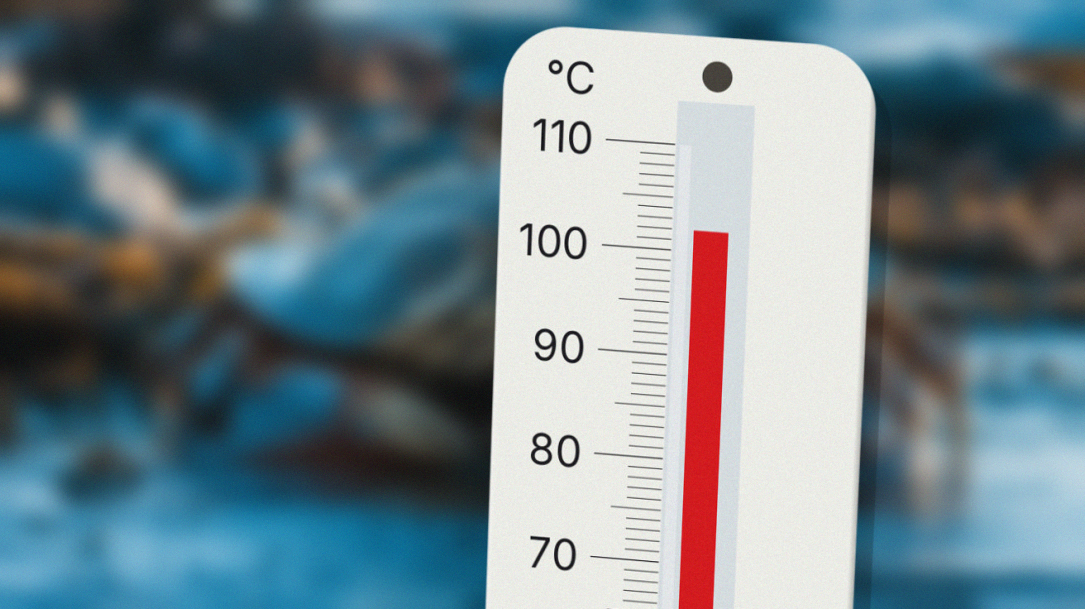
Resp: 102 °C
